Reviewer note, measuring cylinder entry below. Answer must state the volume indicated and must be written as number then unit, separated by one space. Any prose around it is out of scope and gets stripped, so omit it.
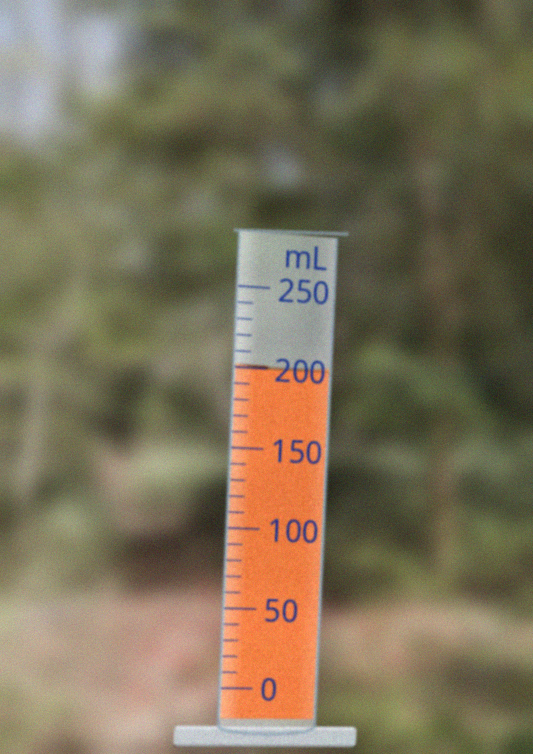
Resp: 200 mL
